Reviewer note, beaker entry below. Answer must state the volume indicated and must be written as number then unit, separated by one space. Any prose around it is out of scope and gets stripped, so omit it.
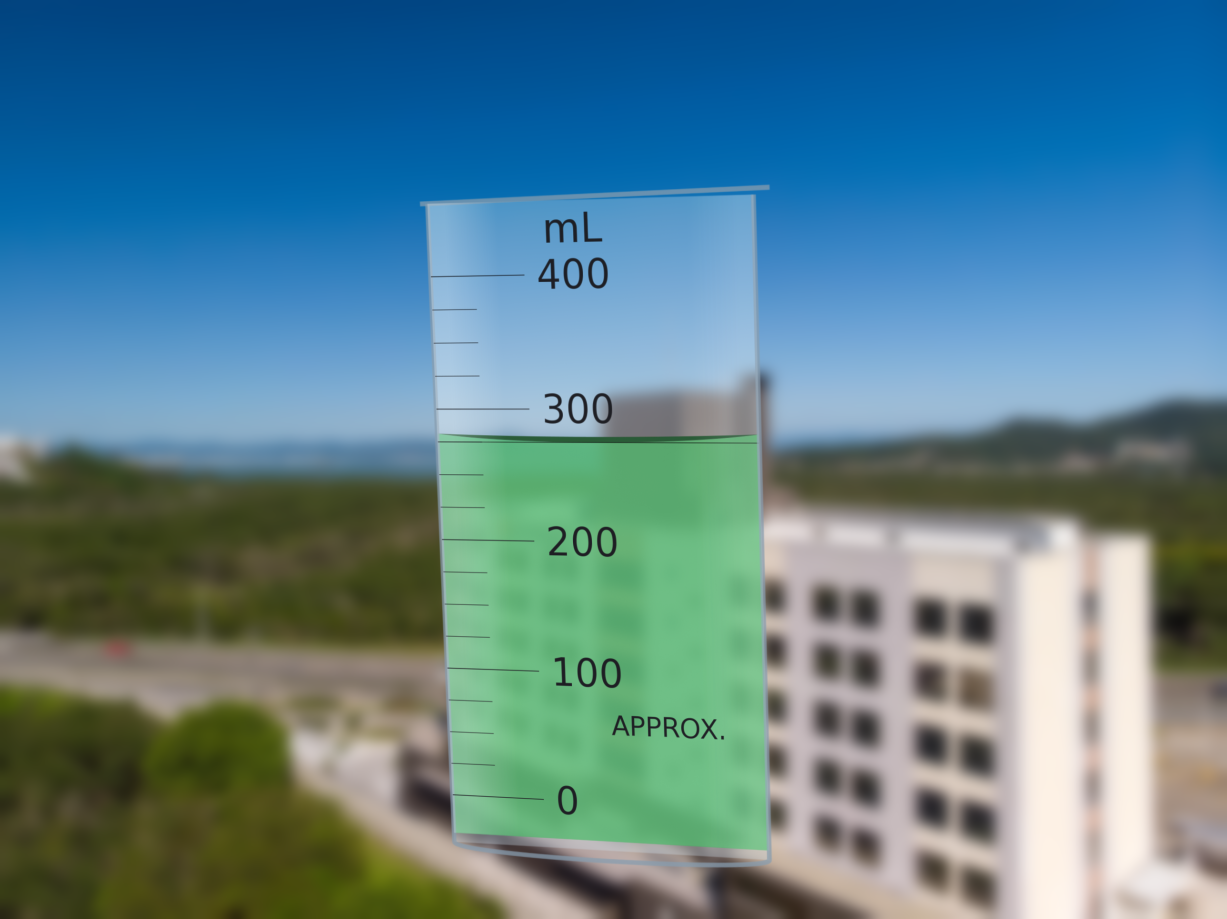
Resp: 275 mL
